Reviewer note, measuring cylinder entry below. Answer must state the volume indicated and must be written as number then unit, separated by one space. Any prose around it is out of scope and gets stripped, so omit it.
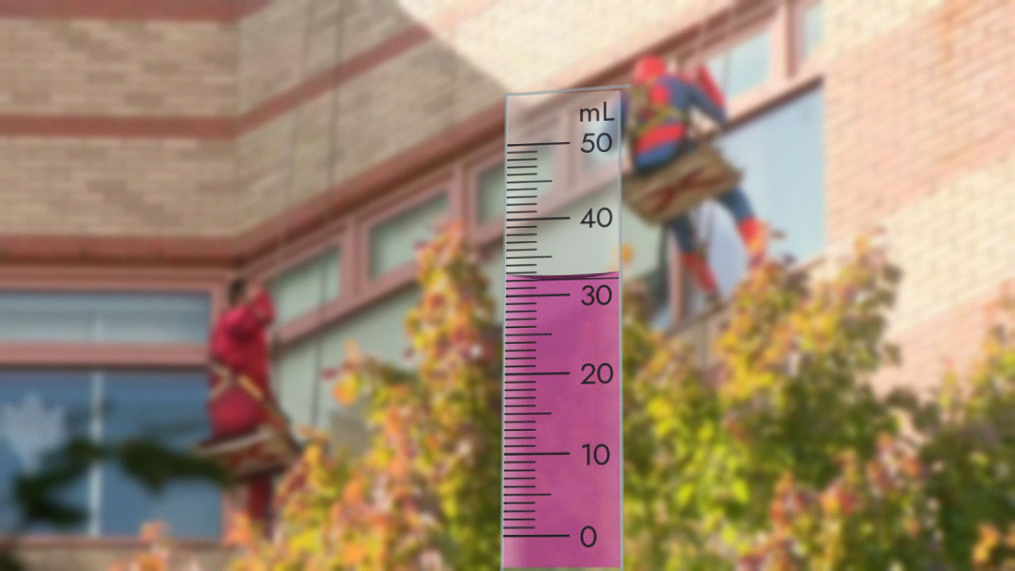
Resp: 32 mL
